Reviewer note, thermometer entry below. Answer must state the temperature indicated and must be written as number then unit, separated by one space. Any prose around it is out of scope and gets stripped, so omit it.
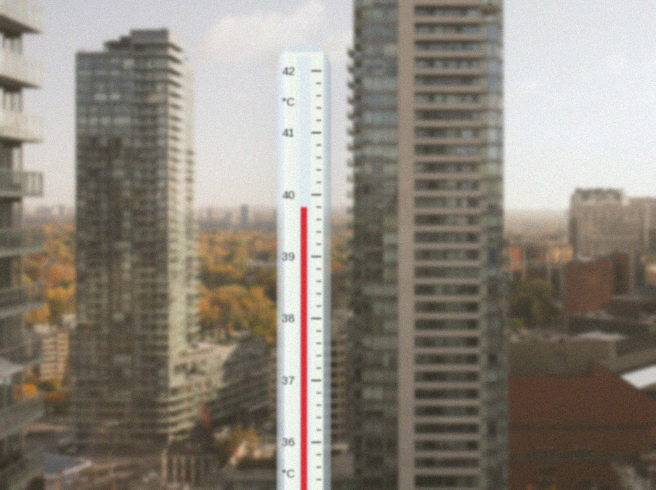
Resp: 39.8 °C
